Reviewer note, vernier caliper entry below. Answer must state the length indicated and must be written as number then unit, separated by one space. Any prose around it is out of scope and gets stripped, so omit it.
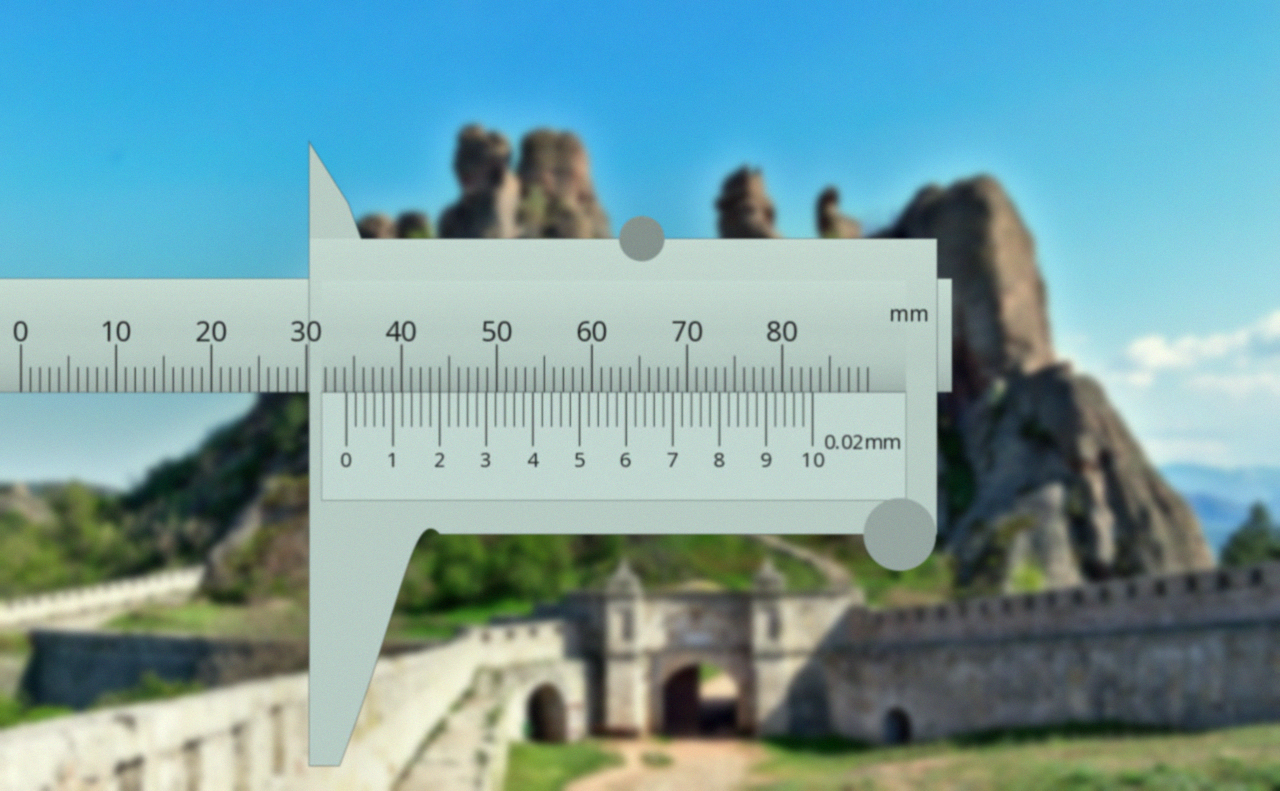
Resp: 34.2 mm
